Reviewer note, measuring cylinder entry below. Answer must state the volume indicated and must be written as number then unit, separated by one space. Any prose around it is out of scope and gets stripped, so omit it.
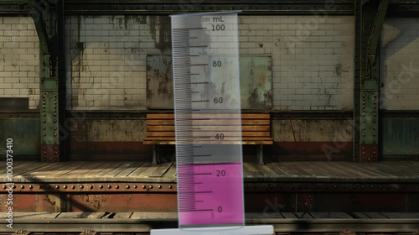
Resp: 25 mL
